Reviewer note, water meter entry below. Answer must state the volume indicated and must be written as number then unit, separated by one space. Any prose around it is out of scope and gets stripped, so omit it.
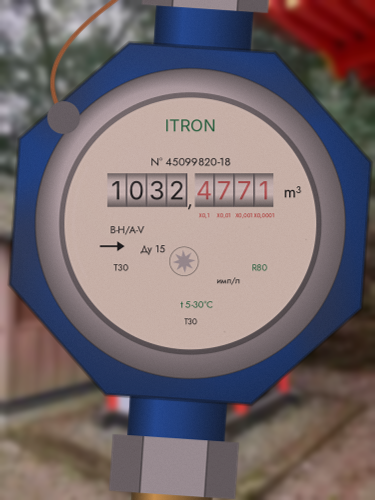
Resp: 1032.4771 m³
